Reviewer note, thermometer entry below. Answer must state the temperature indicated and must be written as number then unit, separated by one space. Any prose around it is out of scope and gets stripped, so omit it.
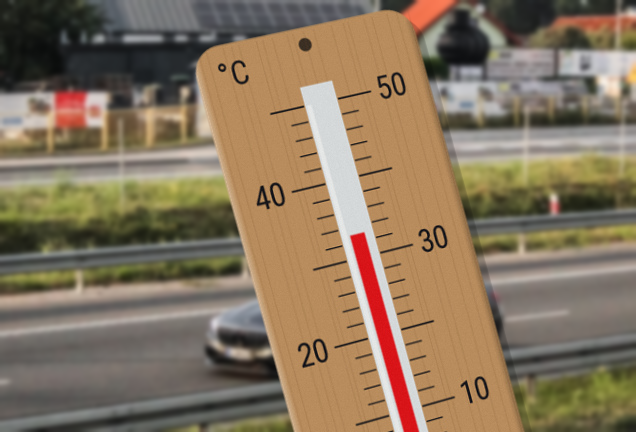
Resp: 33 °C
